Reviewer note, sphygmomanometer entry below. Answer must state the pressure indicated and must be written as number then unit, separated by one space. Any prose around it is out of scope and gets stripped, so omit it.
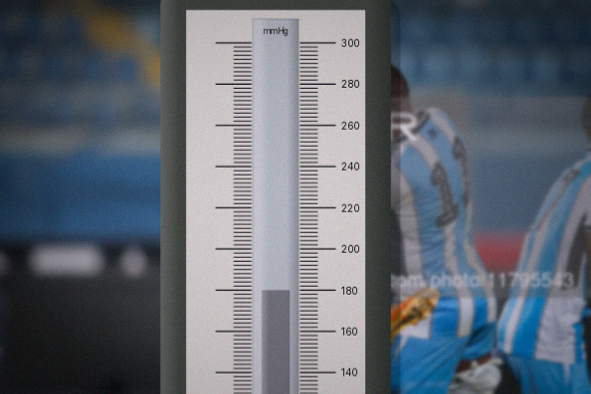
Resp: 180 mmHg
